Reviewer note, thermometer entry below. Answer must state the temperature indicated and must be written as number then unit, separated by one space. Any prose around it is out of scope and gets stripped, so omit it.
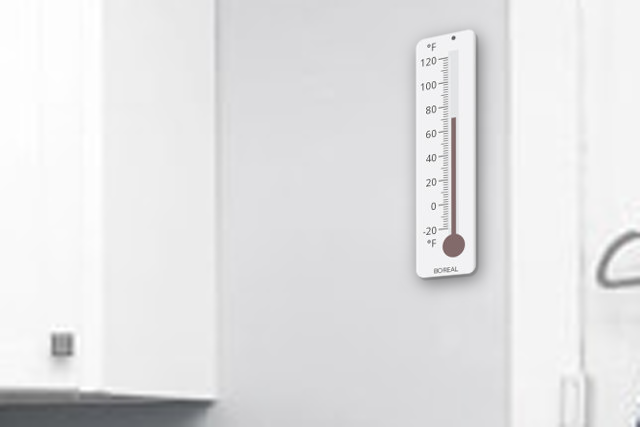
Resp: 70 °F
